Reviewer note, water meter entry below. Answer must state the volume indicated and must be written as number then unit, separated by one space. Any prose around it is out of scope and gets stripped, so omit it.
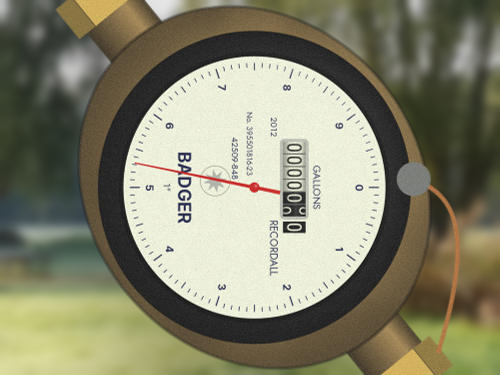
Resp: 85.3 gal
